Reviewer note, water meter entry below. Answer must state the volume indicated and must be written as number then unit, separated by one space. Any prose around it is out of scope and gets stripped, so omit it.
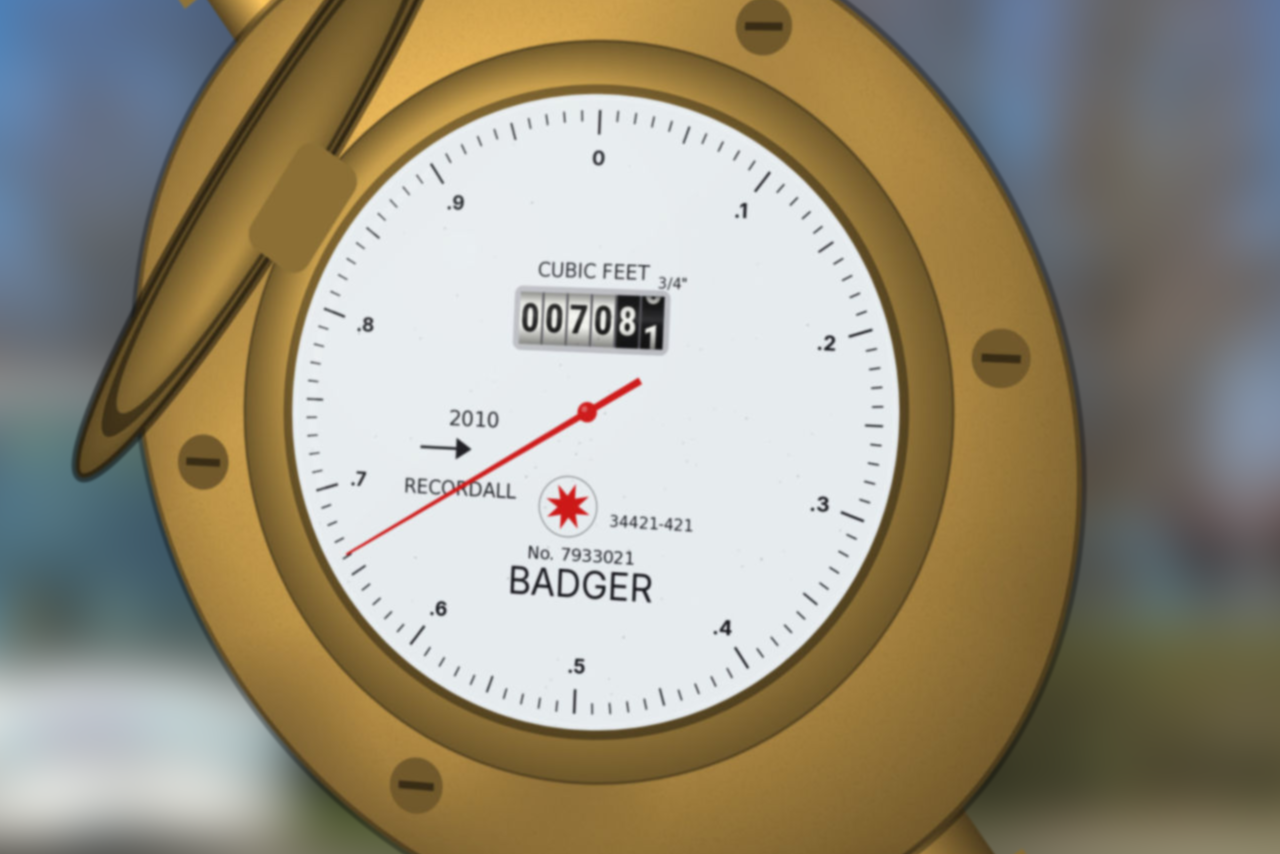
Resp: 7080.66 ft³
